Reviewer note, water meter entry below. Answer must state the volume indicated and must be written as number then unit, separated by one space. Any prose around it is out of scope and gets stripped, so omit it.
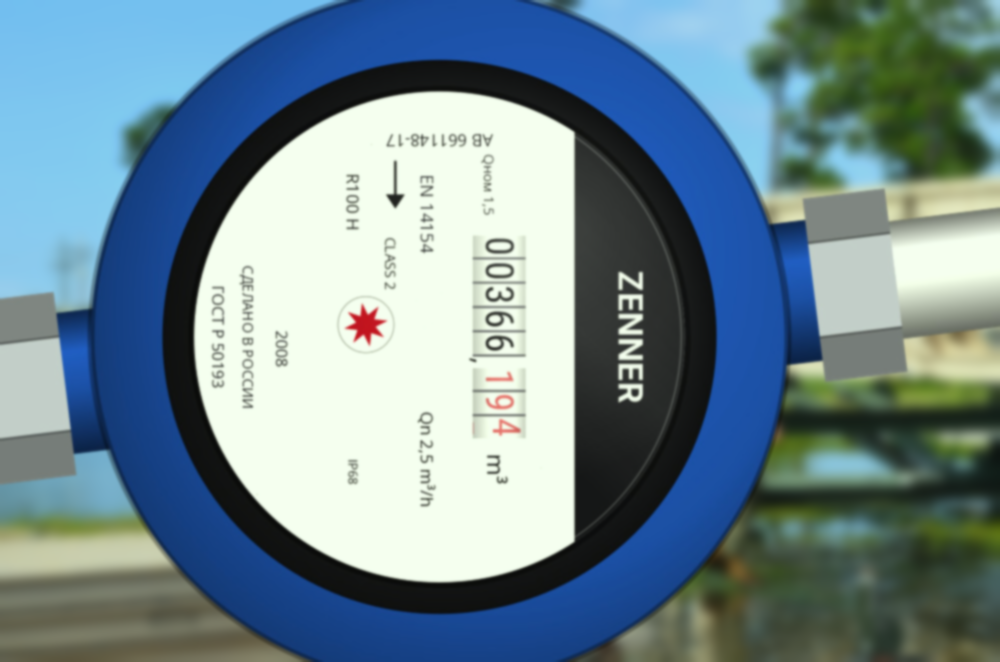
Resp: 366.194 m³
